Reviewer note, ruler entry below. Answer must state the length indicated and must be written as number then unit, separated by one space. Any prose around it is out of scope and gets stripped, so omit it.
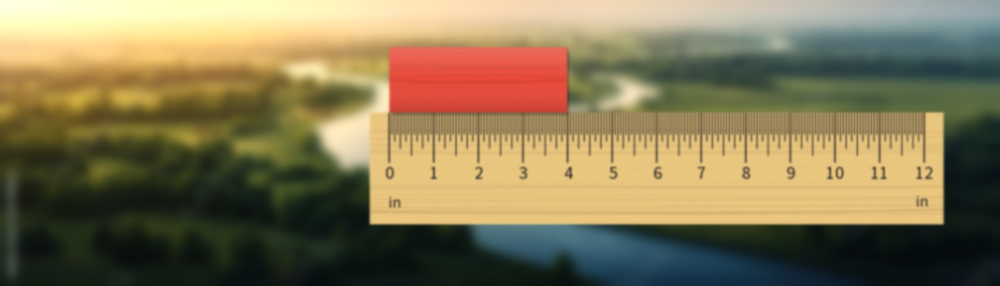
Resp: 4 in
